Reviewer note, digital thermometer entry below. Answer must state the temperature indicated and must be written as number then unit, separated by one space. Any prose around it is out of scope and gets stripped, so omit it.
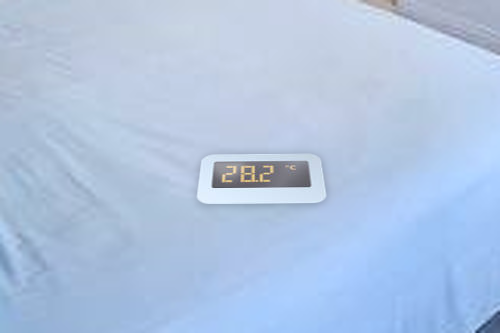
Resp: 28.2 °C
